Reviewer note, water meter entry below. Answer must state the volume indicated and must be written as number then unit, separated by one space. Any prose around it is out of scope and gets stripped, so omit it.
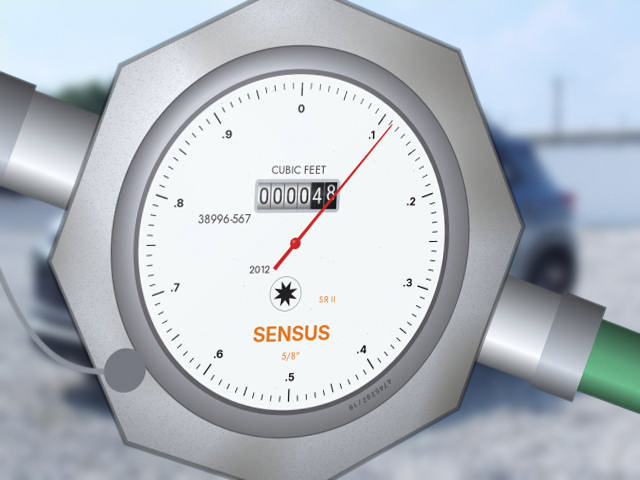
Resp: 48.11 ft³
